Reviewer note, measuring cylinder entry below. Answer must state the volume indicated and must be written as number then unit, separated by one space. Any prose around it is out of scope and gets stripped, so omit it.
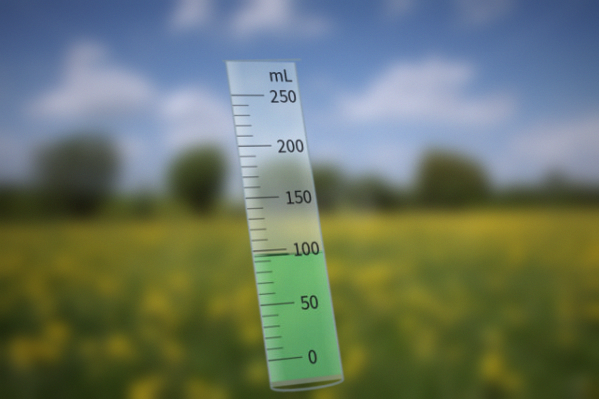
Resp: 95 mL
